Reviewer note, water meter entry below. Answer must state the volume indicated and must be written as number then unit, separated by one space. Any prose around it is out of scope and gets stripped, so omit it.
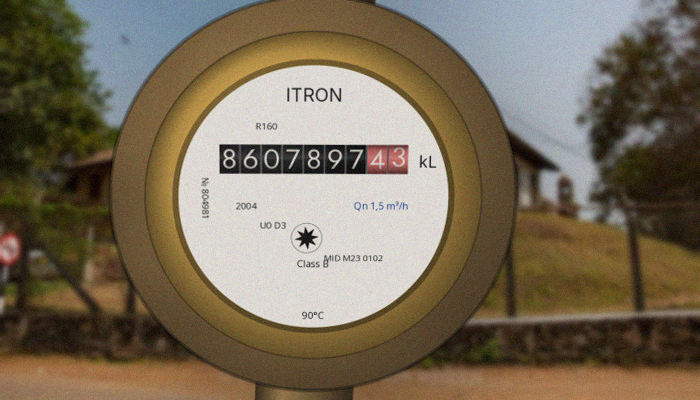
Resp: 8607897.43 kL
